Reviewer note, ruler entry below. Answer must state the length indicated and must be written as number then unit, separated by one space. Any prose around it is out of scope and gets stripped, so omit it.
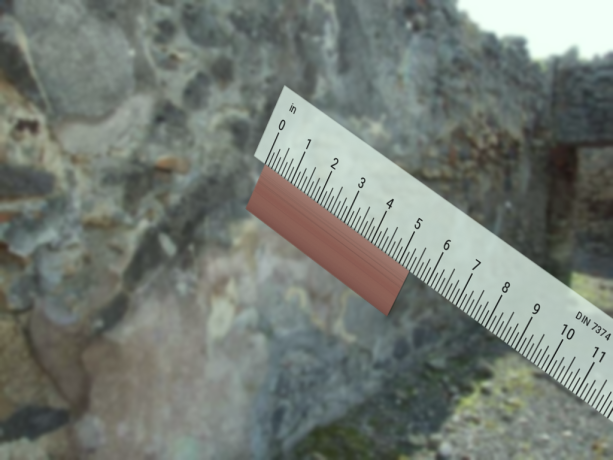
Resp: 5.375 in
